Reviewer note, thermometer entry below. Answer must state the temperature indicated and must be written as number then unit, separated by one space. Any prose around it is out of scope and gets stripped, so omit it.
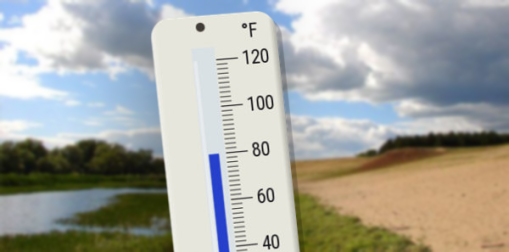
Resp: 80 °F
